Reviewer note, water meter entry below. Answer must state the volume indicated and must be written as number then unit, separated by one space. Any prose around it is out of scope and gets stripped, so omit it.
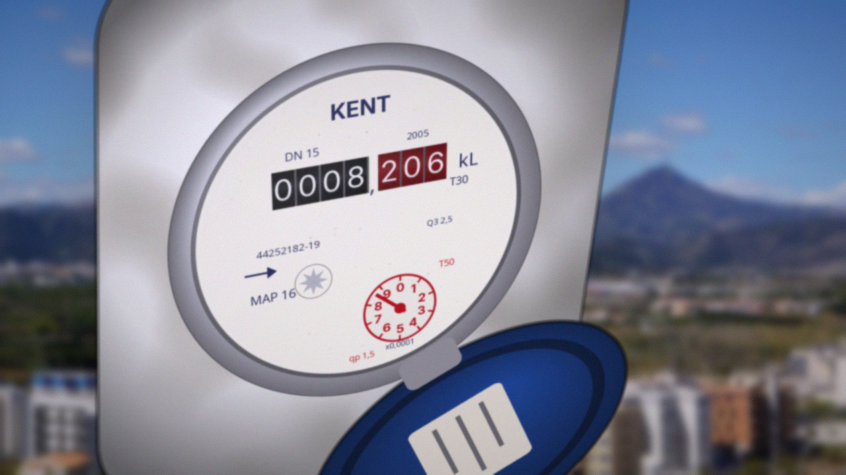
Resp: 8.2068 kL
